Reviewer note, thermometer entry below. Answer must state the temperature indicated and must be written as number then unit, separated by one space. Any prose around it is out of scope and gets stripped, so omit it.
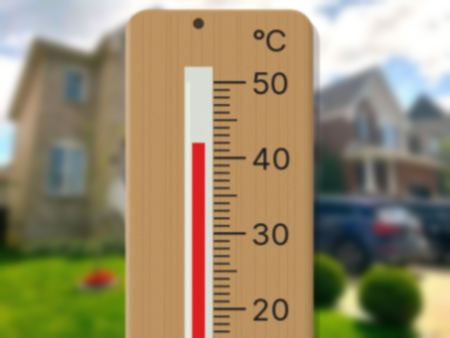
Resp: 42 °C
